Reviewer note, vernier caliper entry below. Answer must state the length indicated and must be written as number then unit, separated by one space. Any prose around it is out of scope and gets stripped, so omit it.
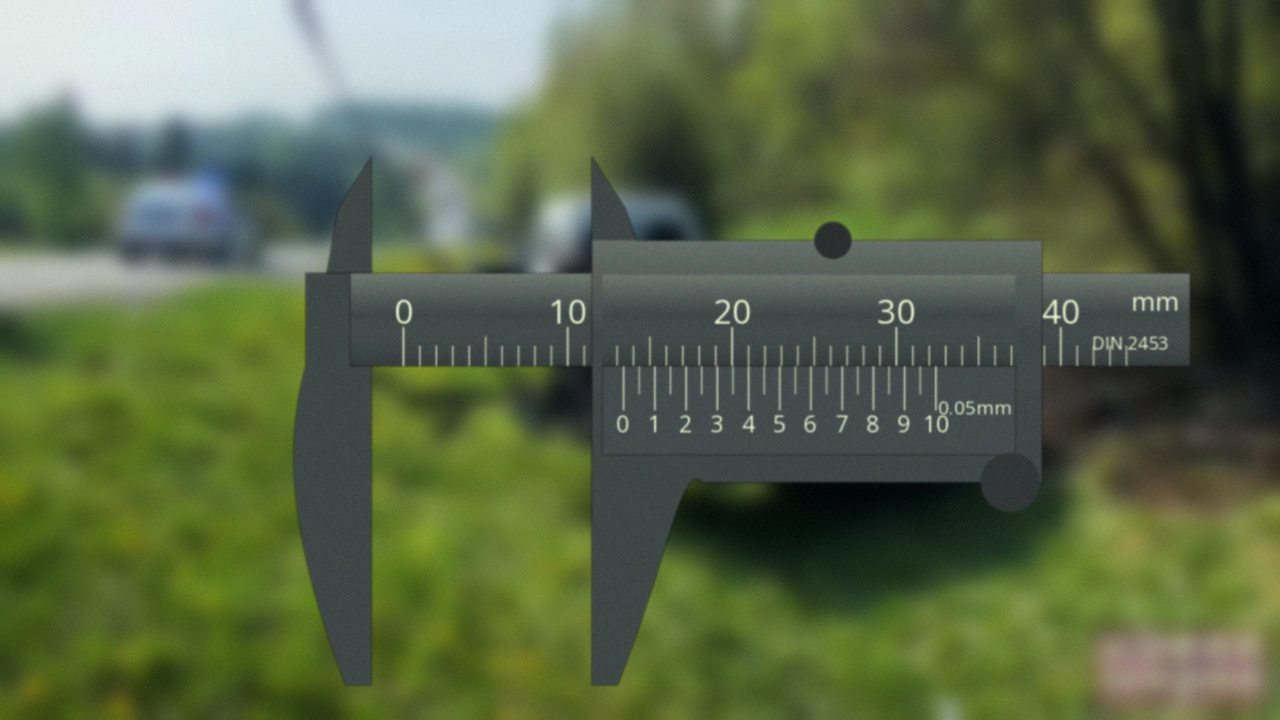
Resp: 13.4 mm
